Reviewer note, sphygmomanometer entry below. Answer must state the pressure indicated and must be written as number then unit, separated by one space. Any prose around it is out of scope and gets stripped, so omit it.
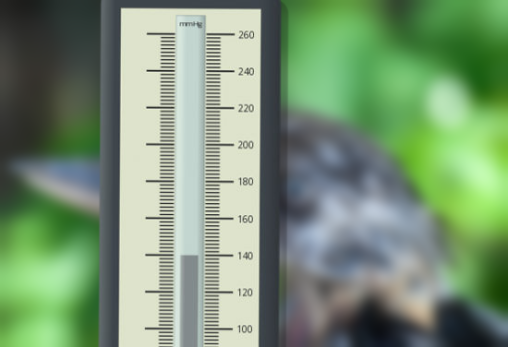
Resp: 140 mmHg
